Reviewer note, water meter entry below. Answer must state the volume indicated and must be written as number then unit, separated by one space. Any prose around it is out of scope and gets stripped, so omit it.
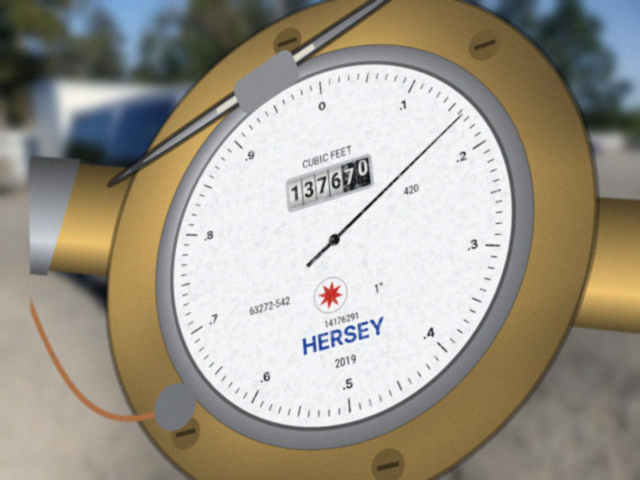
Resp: 137670.16 ft³
